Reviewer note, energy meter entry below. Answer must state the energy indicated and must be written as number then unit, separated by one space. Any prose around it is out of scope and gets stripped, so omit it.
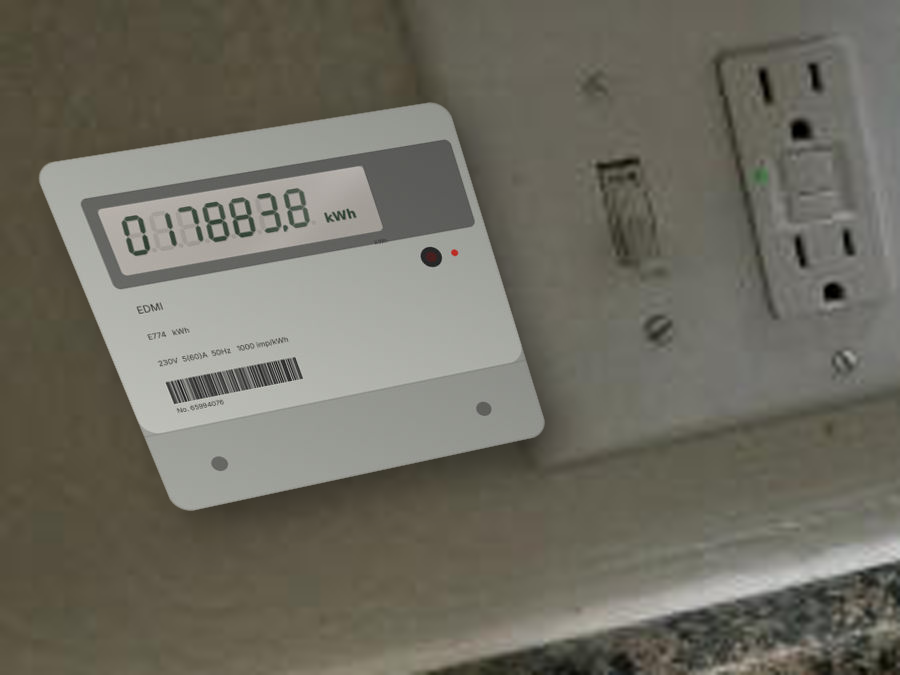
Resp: 17883.8 kWh
